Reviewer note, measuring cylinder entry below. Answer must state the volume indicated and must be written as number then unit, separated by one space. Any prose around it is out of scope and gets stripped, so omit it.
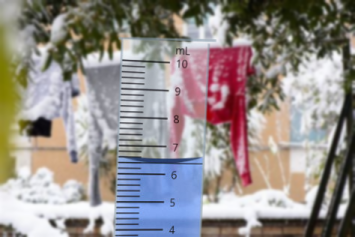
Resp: 6.4 mL
